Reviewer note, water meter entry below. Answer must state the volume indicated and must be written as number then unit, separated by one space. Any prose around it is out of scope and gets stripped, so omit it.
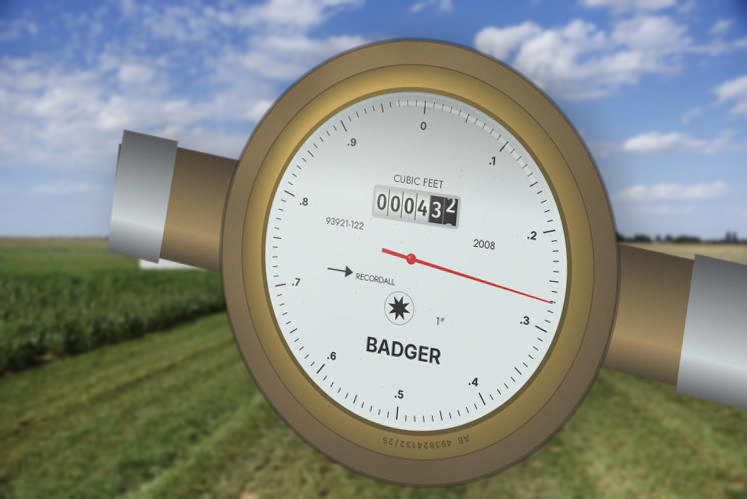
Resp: 432.27 ft³
